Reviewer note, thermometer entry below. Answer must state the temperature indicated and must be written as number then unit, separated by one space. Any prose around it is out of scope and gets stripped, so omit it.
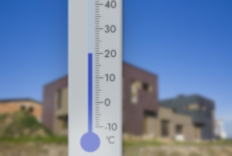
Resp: 20 °C
